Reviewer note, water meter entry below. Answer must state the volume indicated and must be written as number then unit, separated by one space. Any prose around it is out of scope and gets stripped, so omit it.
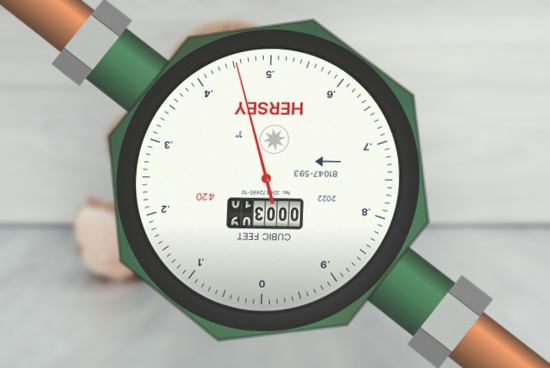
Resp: 309.45 ft³
